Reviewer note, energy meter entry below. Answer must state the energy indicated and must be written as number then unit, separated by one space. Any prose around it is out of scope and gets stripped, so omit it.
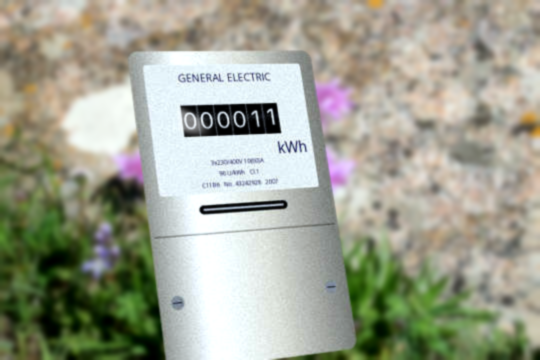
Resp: 11 kWh
